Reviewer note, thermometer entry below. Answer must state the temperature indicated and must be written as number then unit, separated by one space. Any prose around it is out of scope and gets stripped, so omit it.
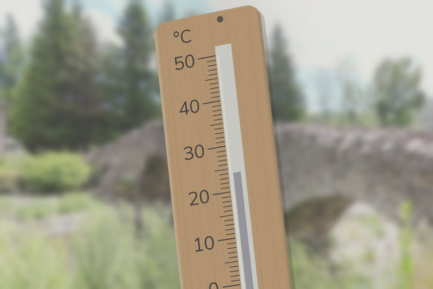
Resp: 24 °C
